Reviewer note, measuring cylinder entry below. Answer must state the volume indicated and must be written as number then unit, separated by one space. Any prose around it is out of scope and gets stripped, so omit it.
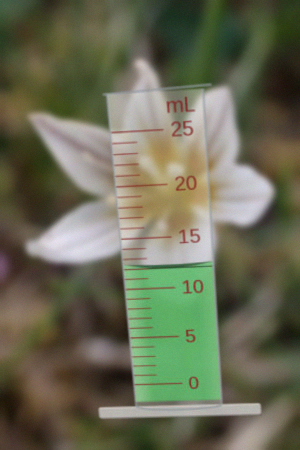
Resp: 12 mL
